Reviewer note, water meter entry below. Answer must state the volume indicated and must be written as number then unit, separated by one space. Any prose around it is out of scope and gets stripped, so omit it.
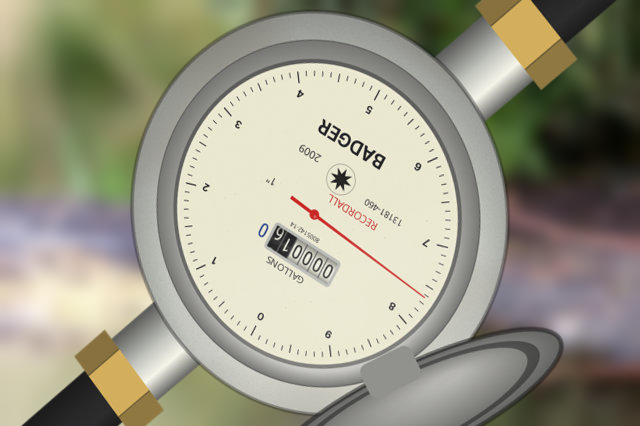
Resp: 157.6 gal
